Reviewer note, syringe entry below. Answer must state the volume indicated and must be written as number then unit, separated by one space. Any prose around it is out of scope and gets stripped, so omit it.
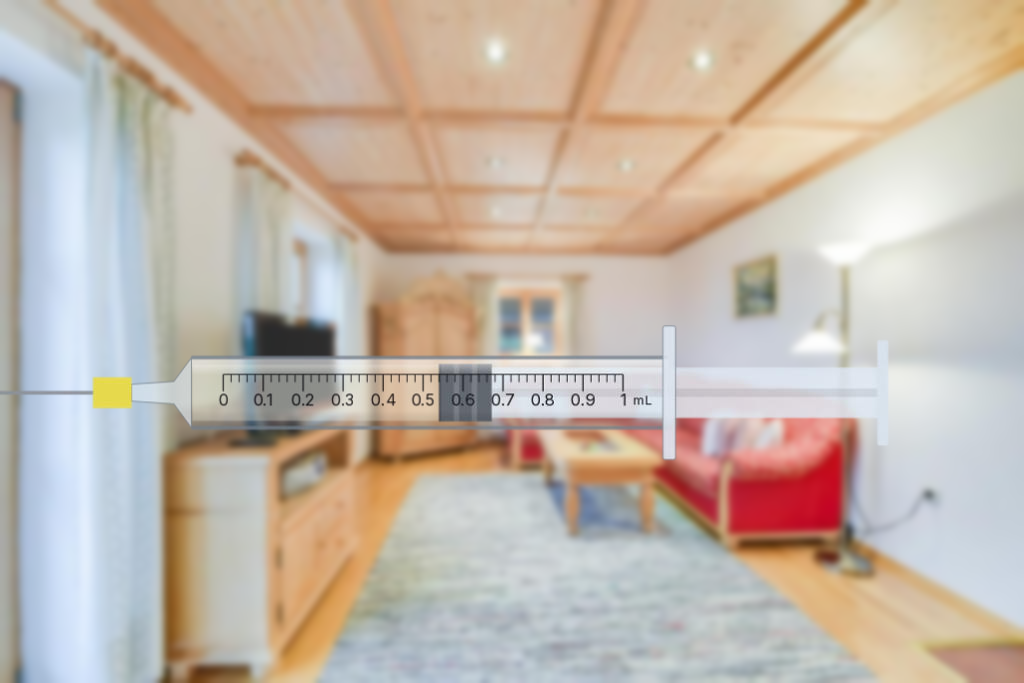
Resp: 0.54 mL
